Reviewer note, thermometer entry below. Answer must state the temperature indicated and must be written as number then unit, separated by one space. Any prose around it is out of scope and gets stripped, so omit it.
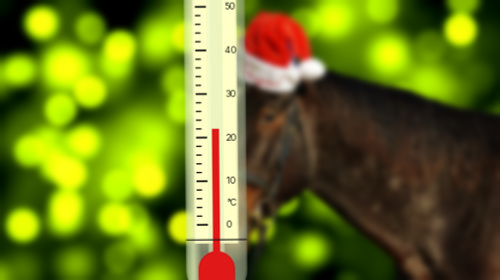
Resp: 22 °C
